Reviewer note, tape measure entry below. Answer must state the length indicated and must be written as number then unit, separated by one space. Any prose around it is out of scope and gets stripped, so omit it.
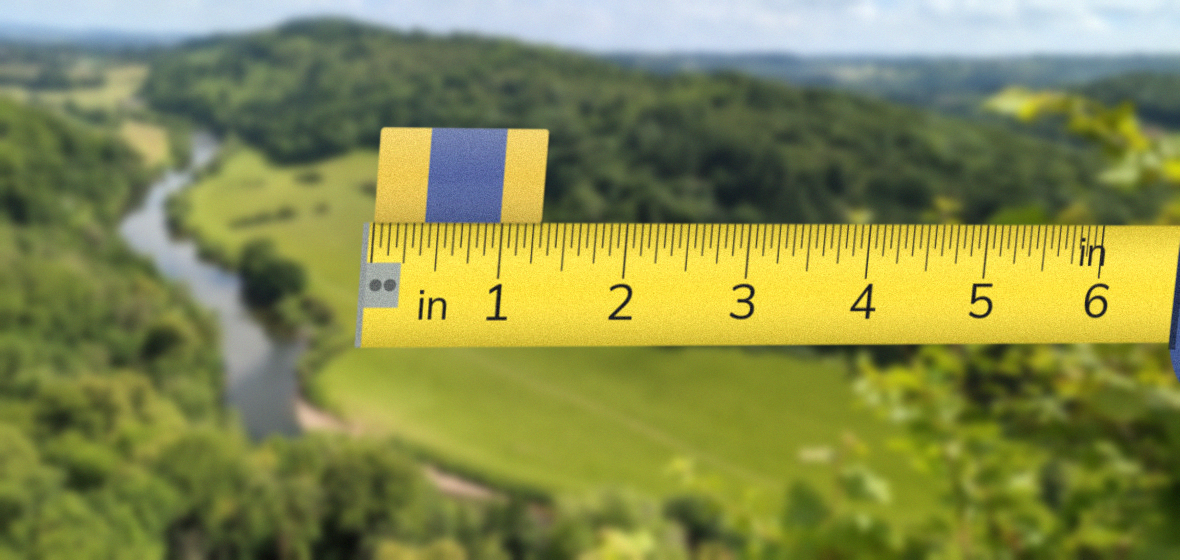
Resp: 1.3125 in
